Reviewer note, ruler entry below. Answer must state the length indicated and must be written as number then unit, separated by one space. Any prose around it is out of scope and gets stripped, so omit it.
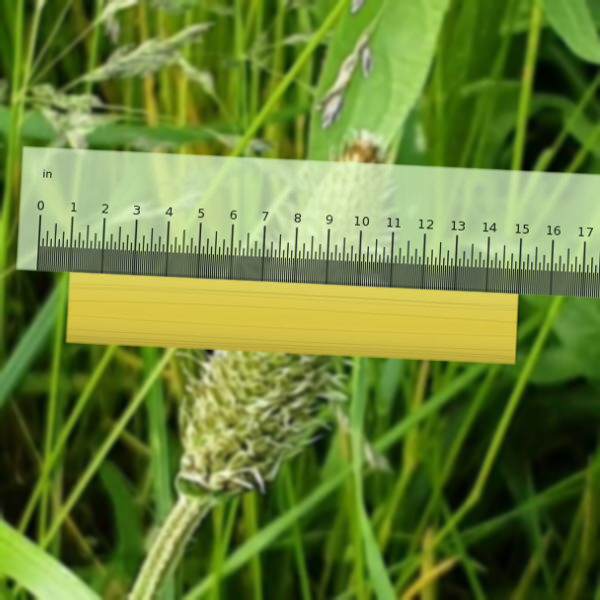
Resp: 14 in
